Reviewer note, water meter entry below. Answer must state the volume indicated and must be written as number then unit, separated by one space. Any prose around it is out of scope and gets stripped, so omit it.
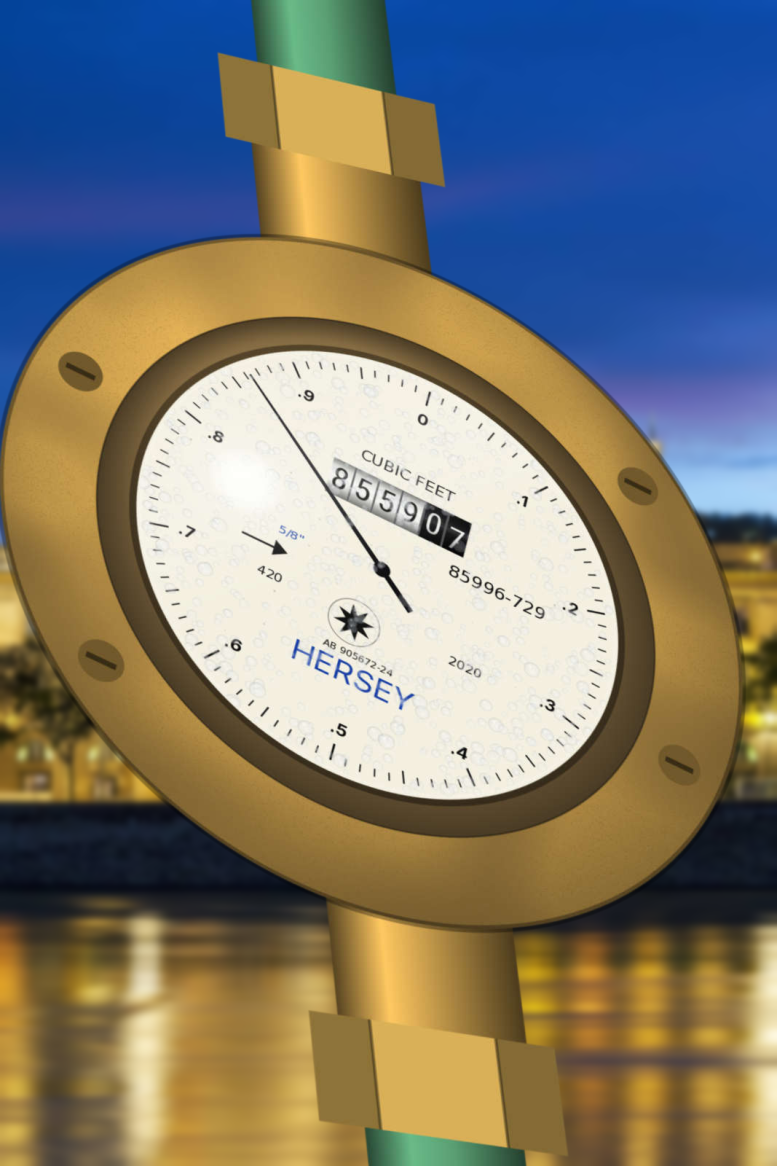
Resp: 855906.86 ft³
